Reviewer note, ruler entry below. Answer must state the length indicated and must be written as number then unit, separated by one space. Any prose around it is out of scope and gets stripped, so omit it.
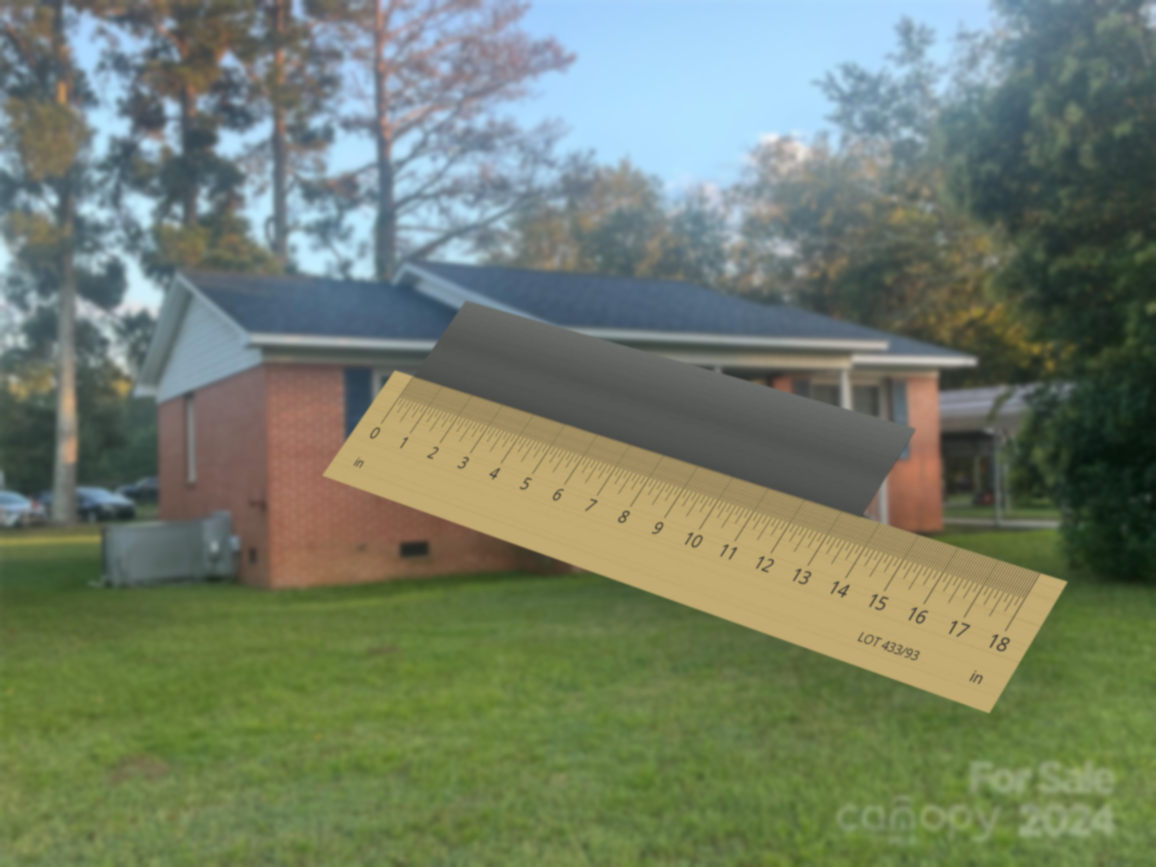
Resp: 13.5 in
